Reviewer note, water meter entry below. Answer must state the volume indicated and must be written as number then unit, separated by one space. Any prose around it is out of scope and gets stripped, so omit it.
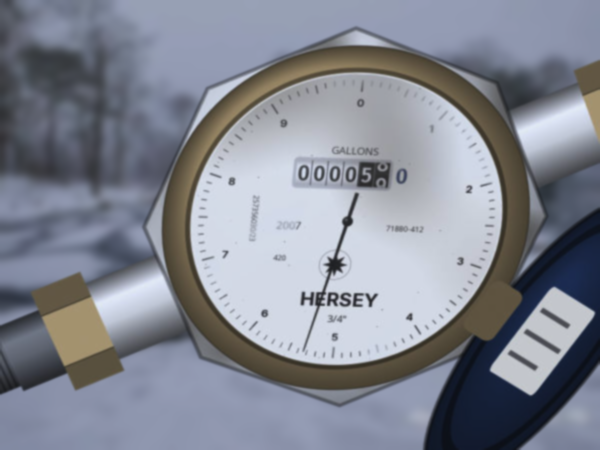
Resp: 585.3 gal
